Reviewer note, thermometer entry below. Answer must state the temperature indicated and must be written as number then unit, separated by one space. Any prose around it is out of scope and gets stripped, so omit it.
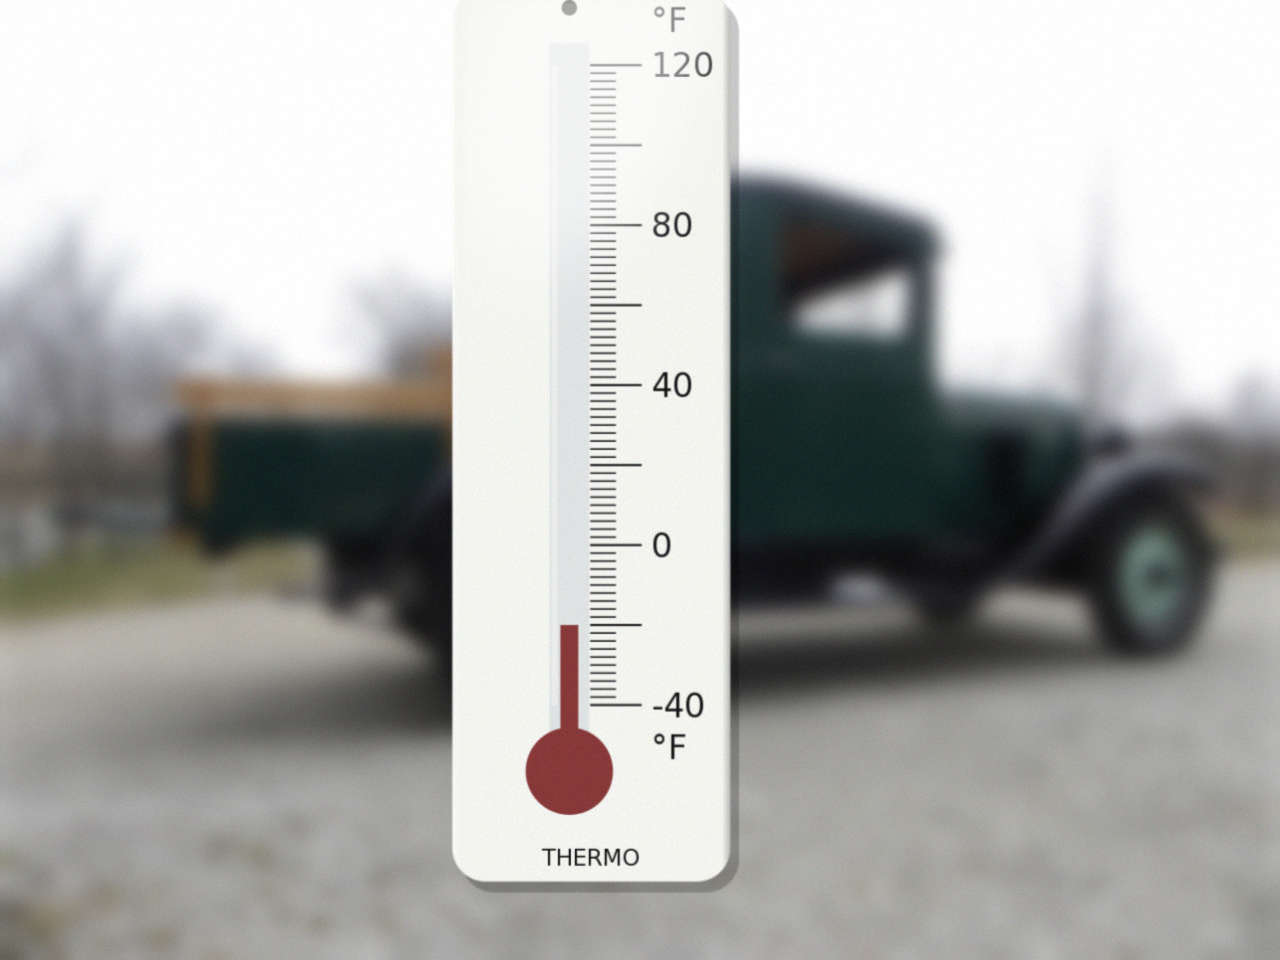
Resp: -20 °F
